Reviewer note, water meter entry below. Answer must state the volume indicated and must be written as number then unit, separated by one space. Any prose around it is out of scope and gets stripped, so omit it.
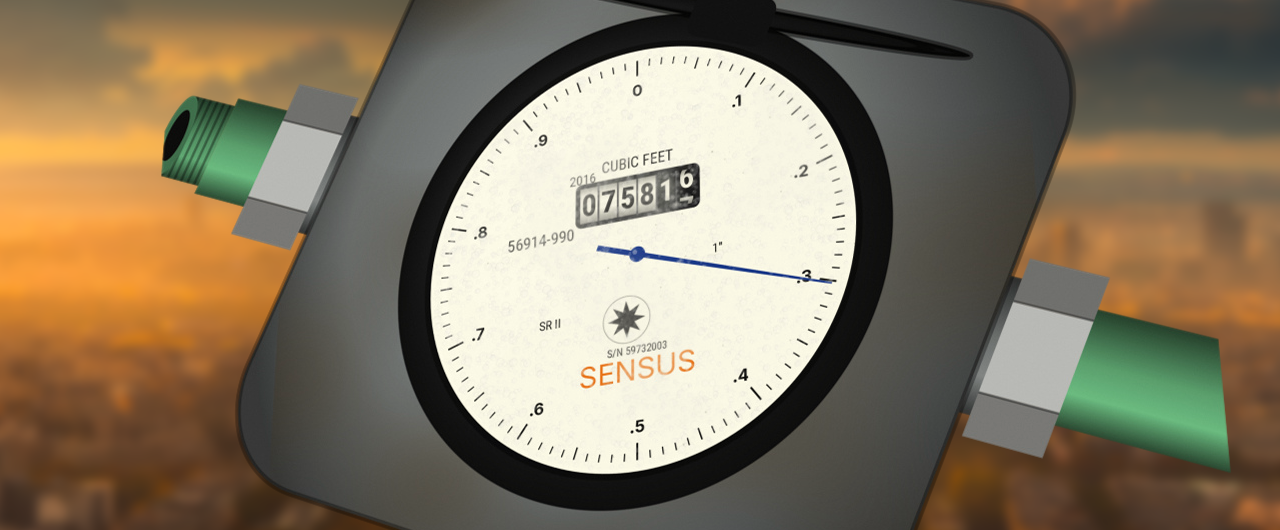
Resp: 75816.30 ft³
